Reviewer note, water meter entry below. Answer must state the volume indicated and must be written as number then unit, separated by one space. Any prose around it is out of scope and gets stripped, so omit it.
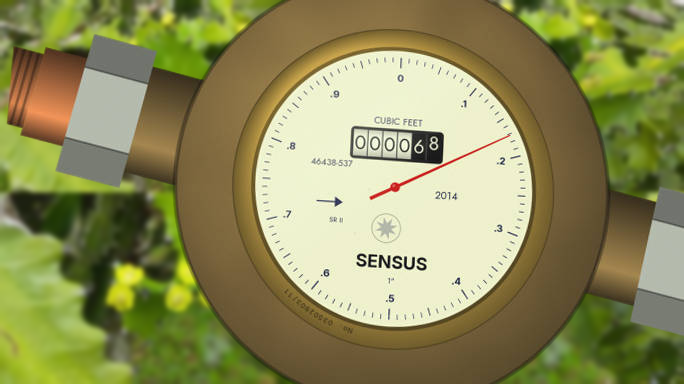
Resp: 68.17 ft³
